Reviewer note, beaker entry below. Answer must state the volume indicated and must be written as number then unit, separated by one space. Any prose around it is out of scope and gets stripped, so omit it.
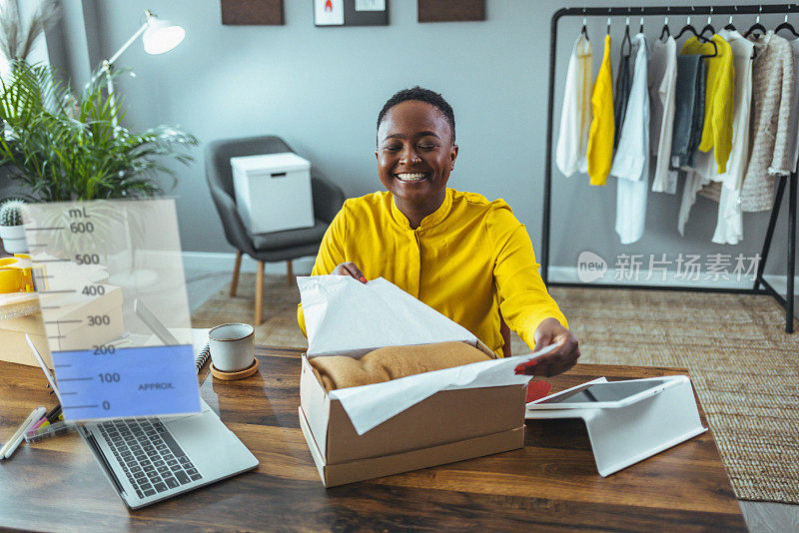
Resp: 200 mL
